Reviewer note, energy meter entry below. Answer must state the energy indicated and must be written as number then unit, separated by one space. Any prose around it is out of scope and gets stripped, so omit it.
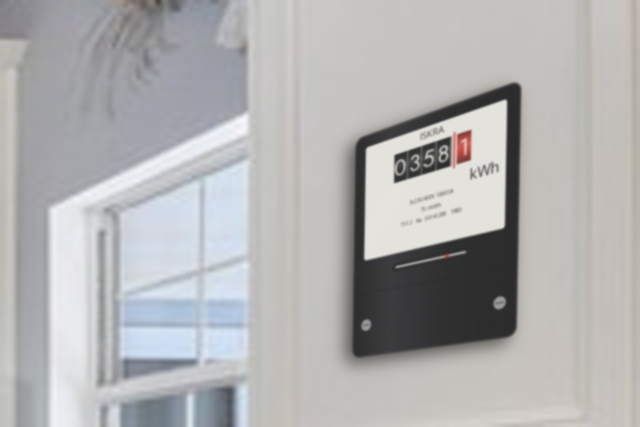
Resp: 358.1 kWh
